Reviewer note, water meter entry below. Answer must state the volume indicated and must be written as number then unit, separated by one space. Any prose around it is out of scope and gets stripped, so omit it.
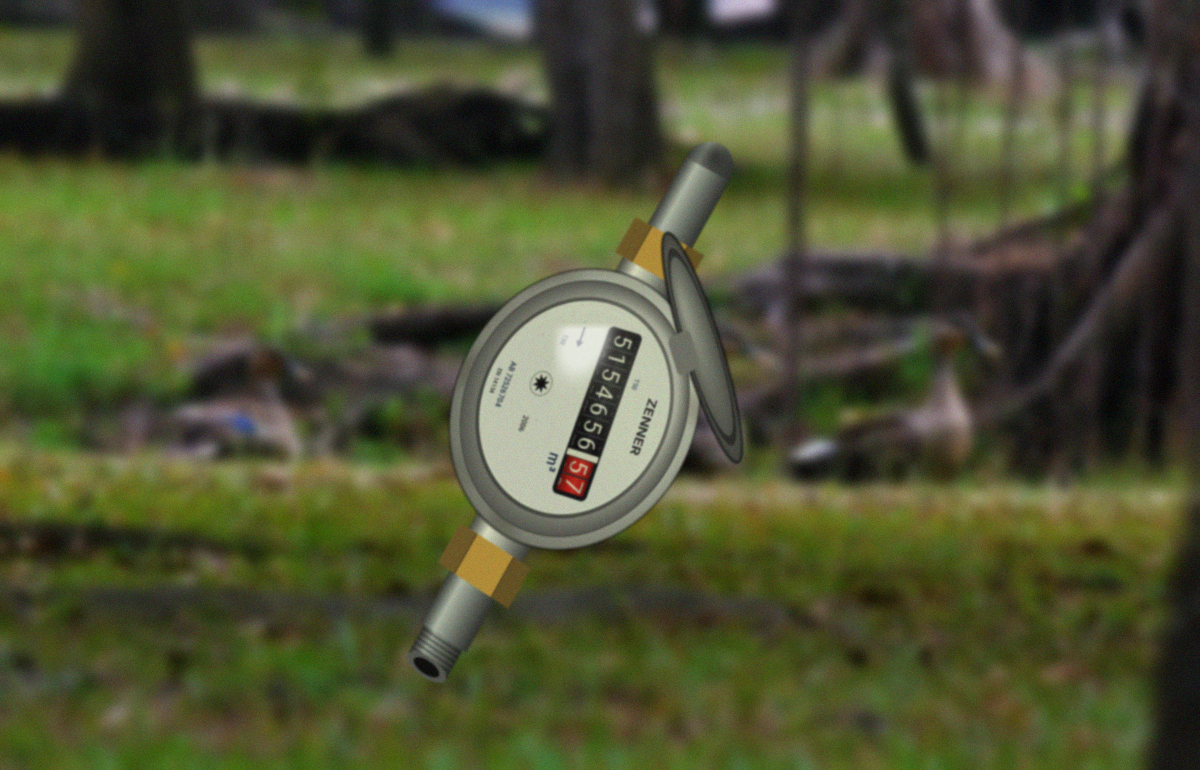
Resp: 5154656.57 m³
